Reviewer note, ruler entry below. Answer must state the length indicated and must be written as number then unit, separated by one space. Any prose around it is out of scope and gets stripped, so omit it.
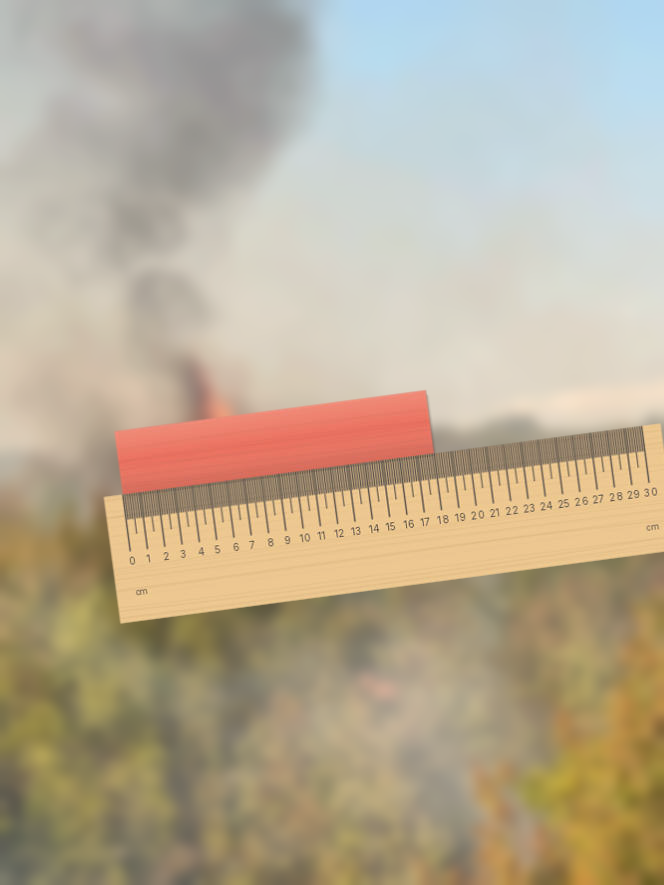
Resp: 18 cm
